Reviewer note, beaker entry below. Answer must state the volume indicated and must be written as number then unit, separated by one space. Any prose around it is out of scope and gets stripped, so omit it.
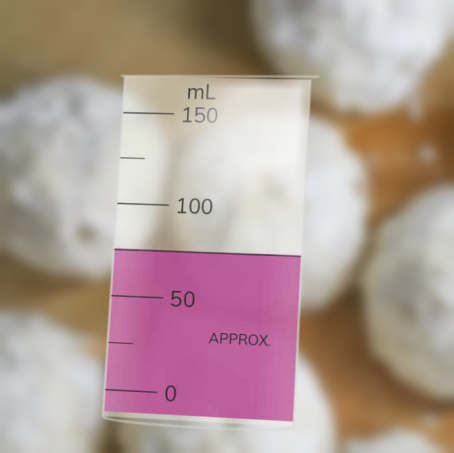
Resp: 75 mL
